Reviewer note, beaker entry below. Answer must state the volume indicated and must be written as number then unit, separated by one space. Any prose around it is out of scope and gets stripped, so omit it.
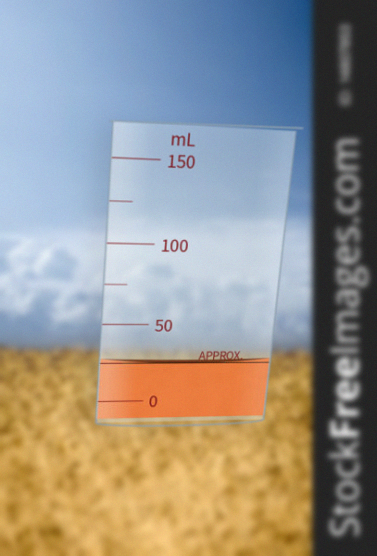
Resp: 25 mL
